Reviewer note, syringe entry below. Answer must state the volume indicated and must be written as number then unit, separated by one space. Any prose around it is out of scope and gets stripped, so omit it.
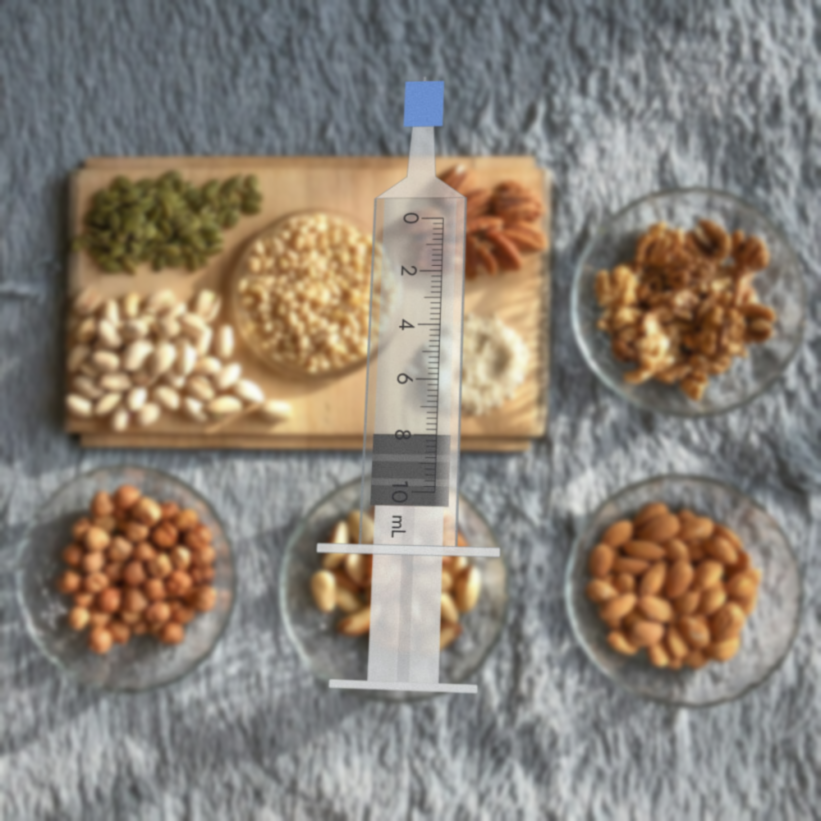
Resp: 8 mL
